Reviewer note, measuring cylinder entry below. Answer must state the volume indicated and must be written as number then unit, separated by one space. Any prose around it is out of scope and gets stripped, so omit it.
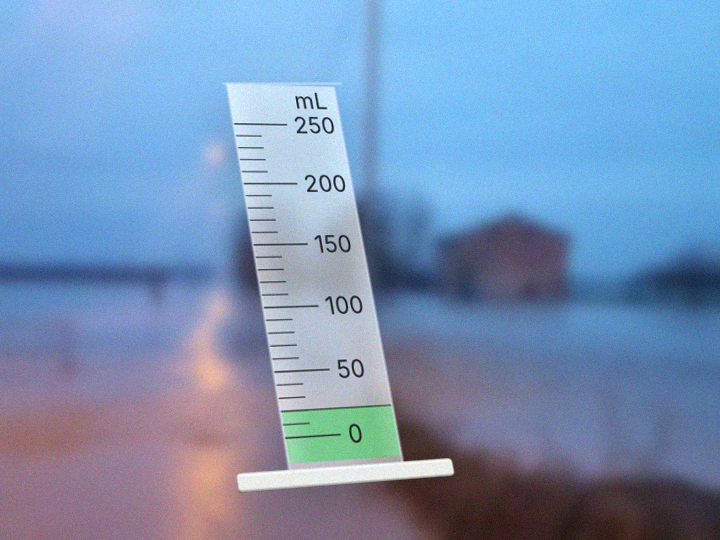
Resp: 20 mL
